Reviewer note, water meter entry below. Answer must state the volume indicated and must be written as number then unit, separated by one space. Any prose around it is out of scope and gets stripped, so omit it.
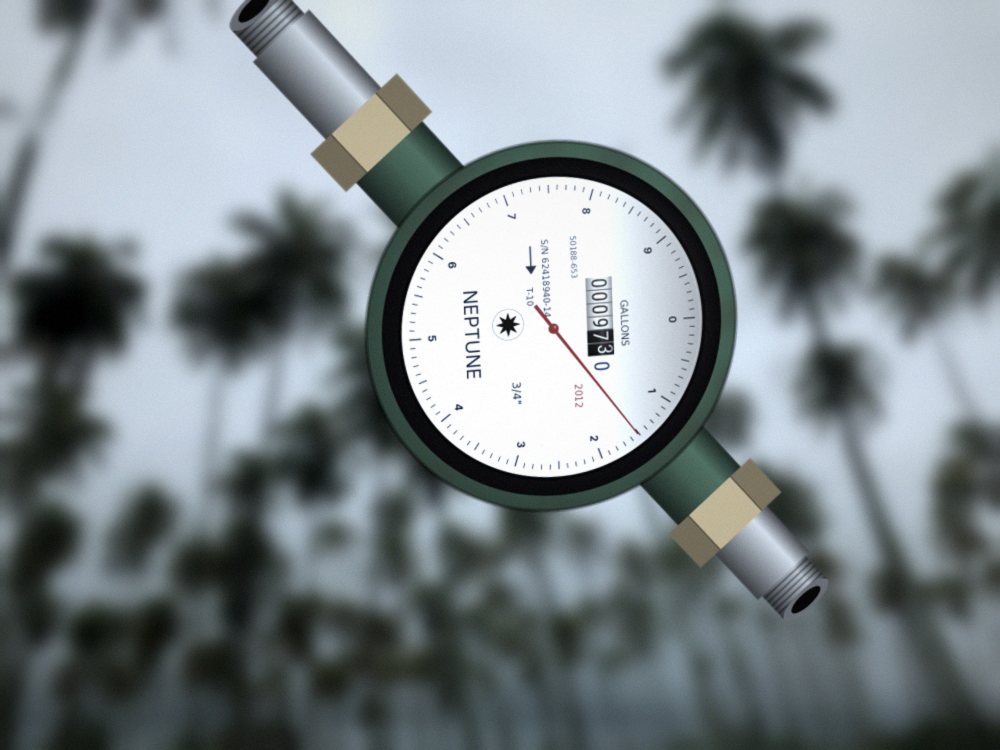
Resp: 9731.5 gal
